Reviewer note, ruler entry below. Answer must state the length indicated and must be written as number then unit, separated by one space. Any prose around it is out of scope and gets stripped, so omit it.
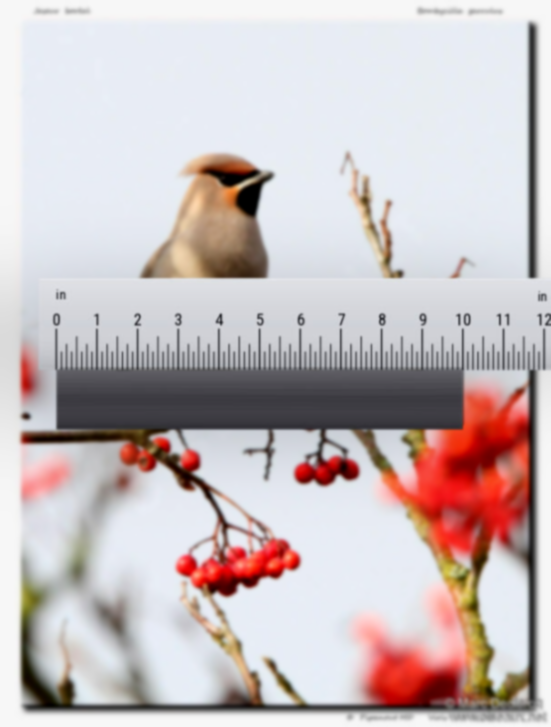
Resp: 10 in
